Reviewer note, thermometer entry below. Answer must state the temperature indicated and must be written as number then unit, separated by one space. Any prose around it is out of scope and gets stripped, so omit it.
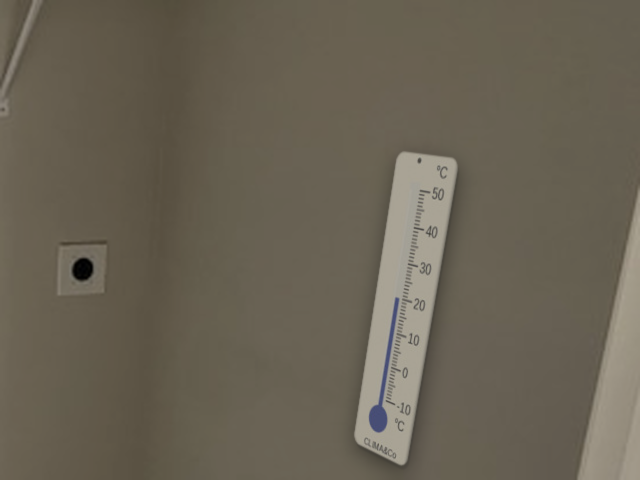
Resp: 20 °C
